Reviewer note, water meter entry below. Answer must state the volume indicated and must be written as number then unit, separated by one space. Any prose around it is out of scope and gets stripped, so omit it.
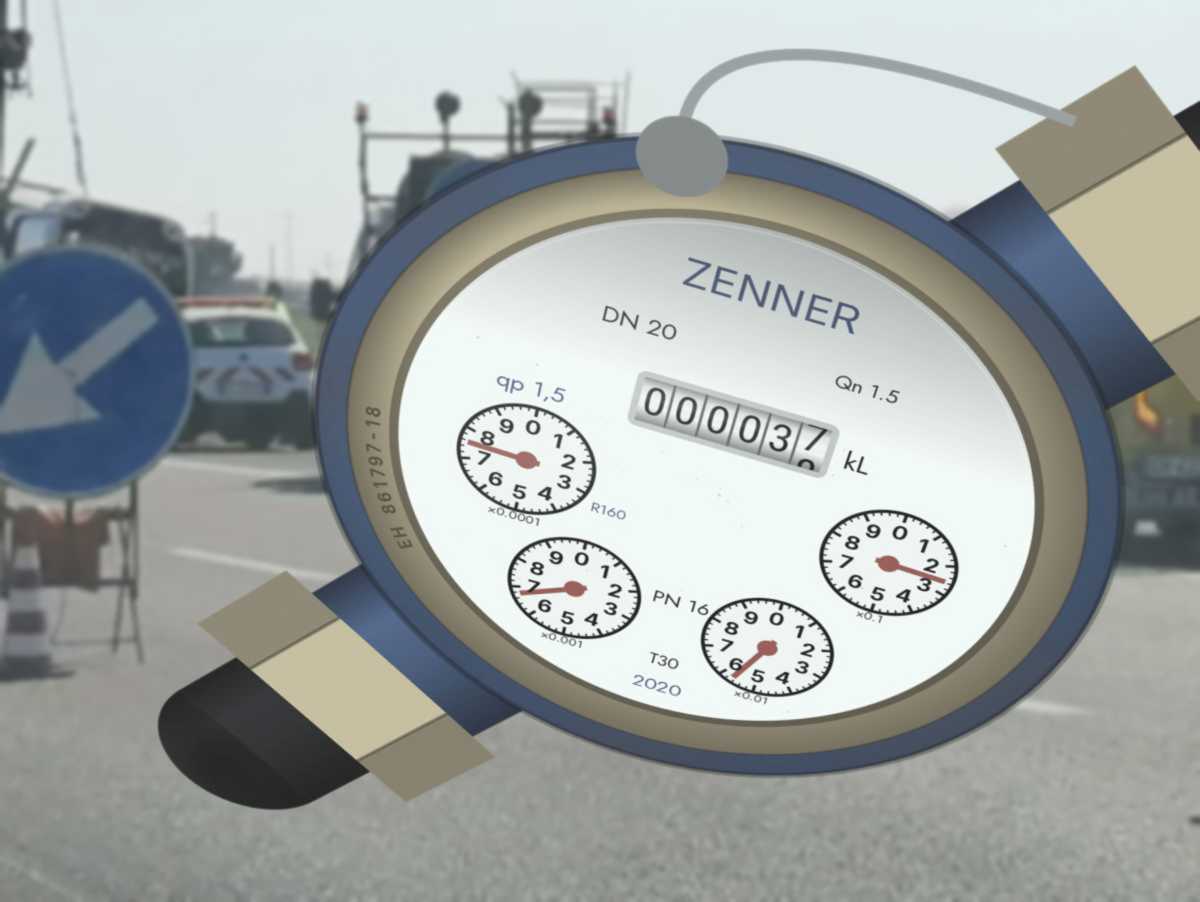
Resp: 37.2567 kL
